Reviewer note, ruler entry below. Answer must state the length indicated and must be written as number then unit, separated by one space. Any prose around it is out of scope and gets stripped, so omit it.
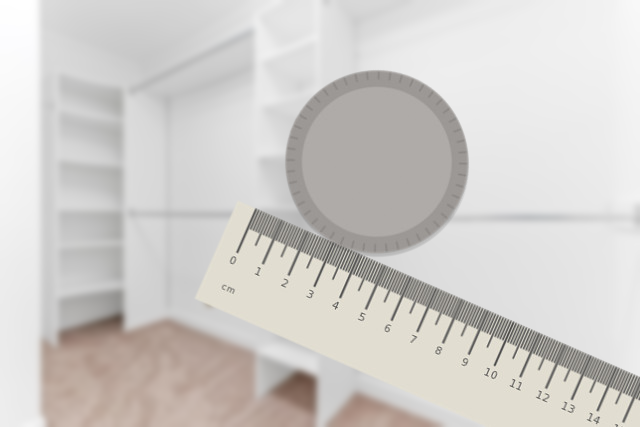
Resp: 6.5 cm
